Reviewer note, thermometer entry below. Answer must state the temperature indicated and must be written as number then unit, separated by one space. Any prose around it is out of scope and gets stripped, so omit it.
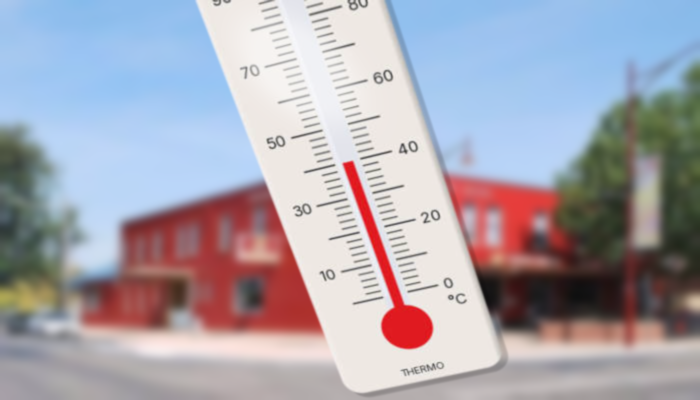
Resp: 40 °C
